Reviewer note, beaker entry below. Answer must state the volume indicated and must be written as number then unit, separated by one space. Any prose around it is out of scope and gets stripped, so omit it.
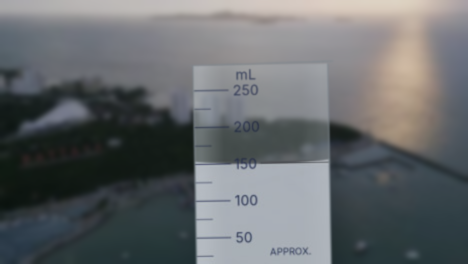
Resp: 150 mL
